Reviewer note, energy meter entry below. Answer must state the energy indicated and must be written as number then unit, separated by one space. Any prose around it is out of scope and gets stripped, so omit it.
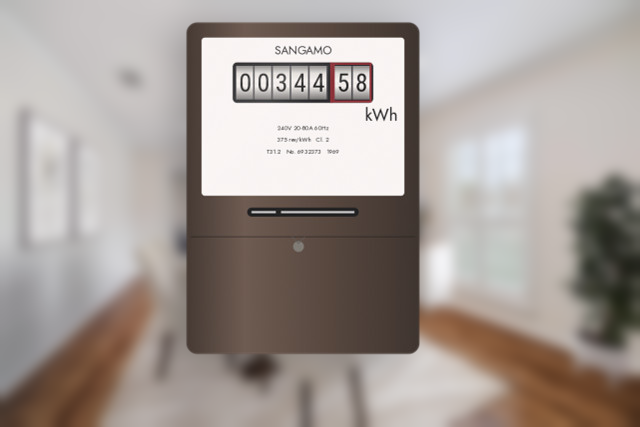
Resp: 344.58 kWh
